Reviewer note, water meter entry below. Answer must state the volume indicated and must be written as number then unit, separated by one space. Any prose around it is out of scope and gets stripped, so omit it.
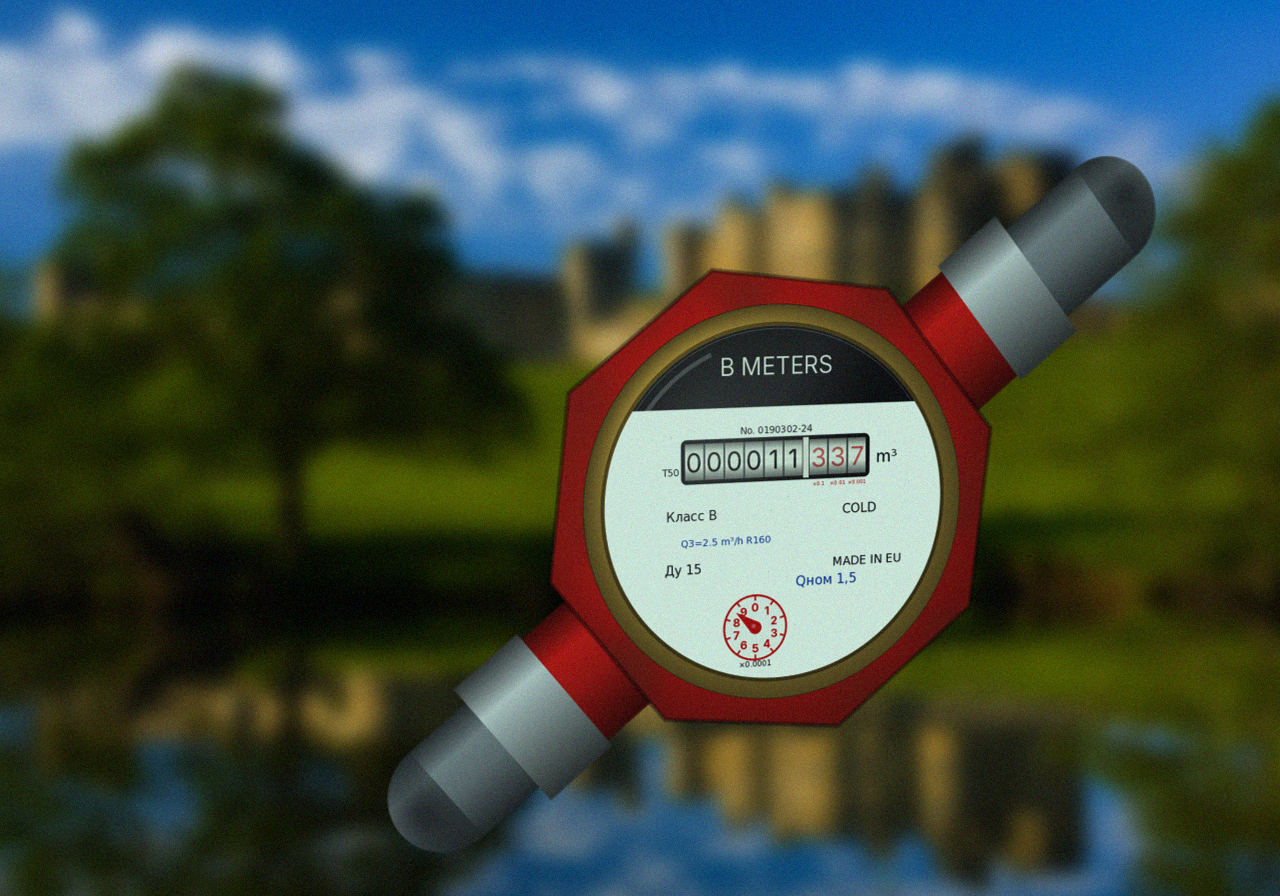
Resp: 11.3378 m³
